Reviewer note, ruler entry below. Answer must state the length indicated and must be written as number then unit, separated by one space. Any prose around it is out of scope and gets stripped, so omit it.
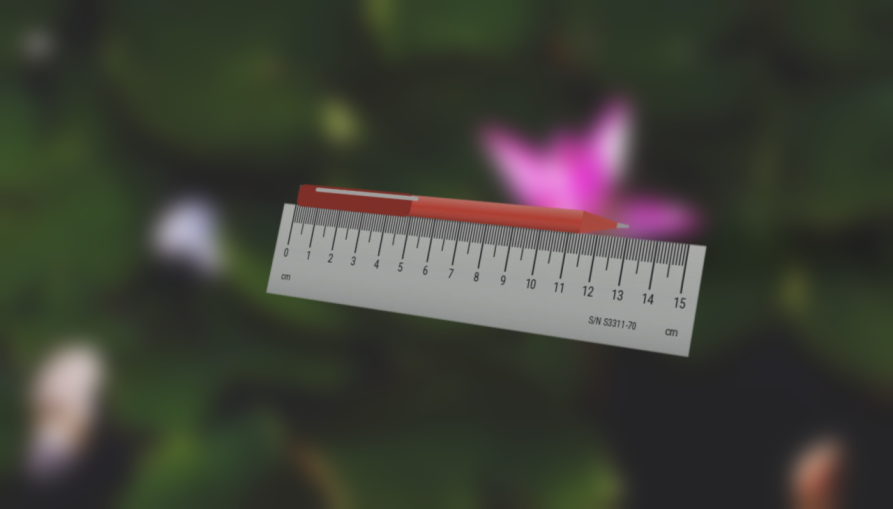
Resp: 13 cm
